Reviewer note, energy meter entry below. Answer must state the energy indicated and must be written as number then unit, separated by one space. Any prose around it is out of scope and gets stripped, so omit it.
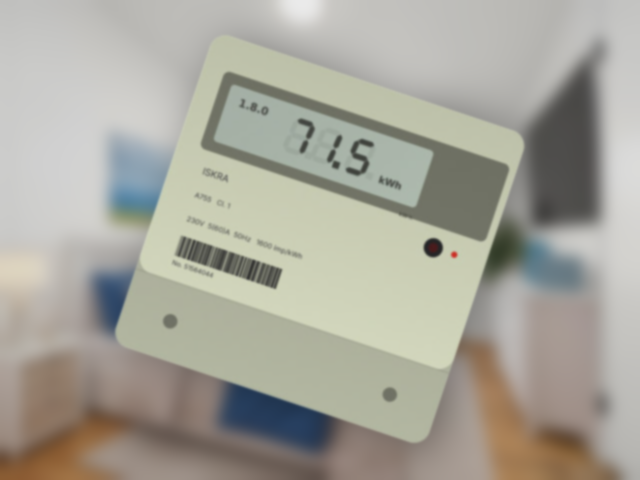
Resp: 71.5 kWh
